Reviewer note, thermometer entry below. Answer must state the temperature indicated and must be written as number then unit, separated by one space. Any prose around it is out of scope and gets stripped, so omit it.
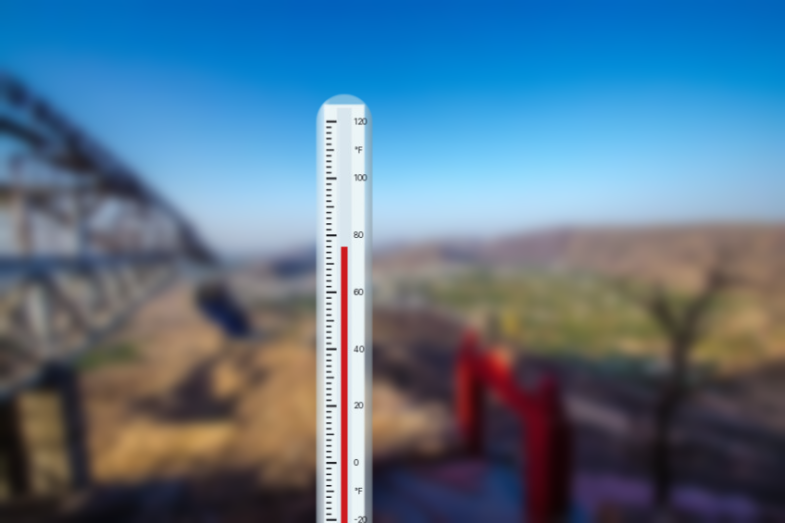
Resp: 76 °F
